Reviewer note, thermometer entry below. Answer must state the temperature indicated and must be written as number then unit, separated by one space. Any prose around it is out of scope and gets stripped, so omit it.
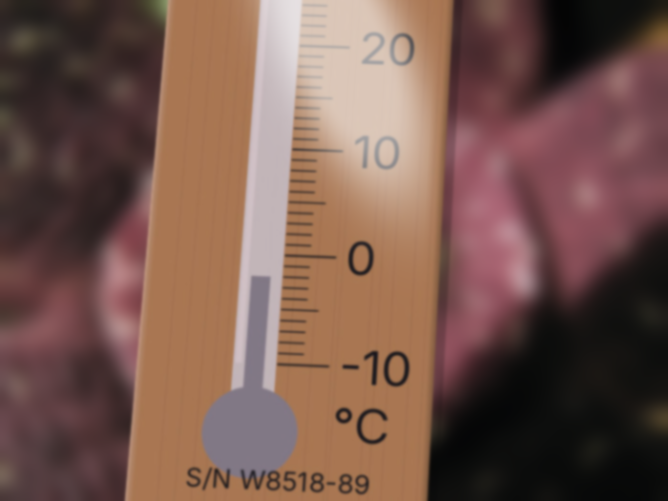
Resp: -2 °C
